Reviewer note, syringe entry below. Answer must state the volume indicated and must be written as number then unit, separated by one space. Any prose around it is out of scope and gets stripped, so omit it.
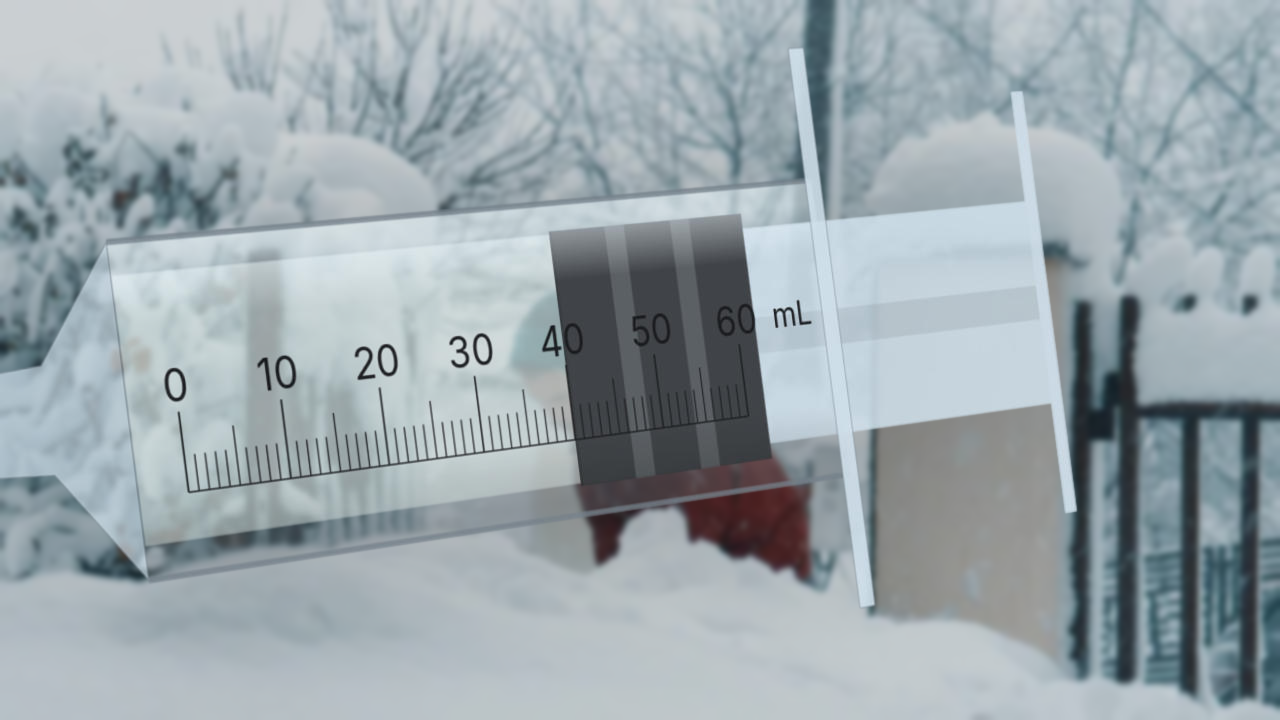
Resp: 40 mL
